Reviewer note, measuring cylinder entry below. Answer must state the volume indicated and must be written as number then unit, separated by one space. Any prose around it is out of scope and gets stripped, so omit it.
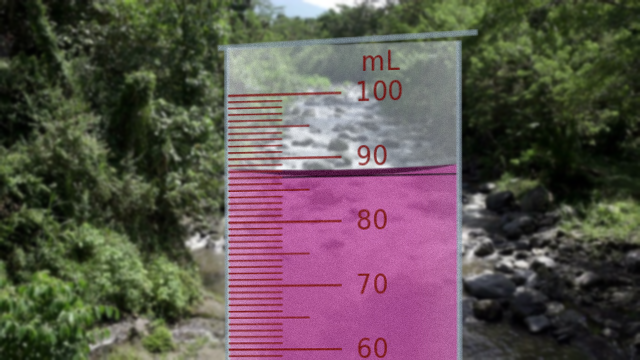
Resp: 87 mL
